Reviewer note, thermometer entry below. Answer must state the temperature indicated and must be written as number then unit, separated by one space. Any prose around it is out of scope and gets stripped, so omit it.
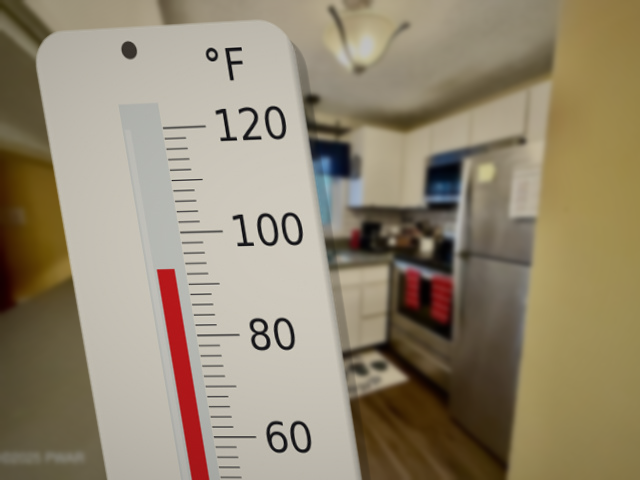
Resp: 93 °F
